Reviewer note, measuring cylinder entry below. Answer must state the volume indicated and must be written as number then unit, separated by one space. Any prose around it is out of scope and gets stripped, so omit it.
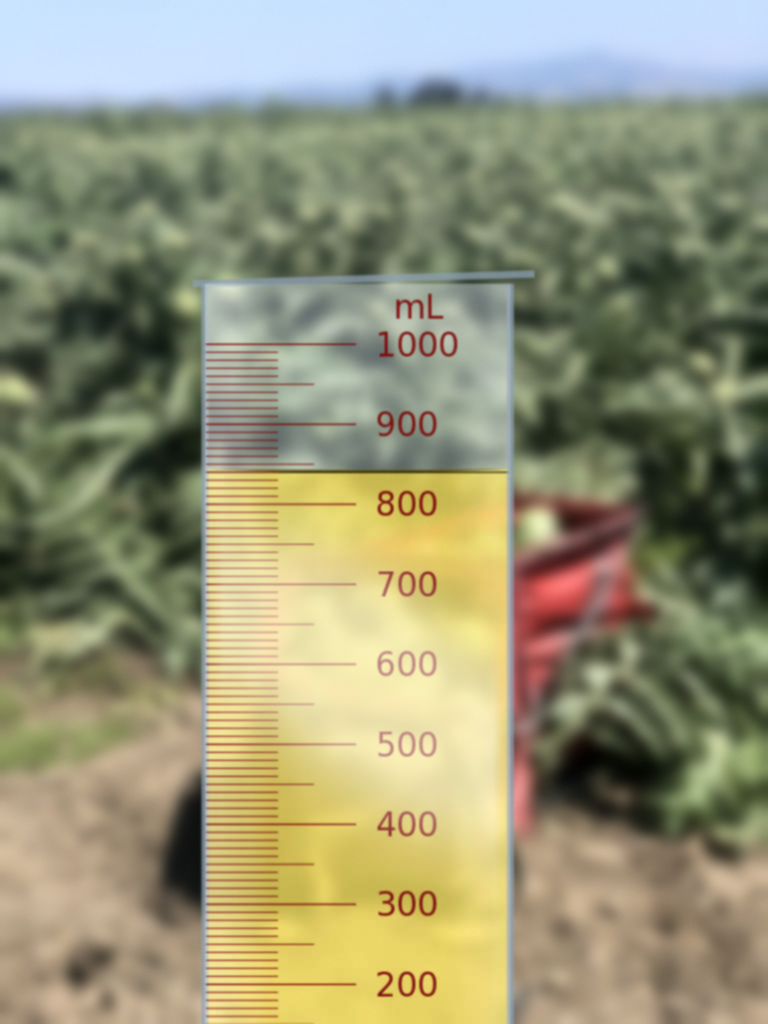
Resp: 840 mL
